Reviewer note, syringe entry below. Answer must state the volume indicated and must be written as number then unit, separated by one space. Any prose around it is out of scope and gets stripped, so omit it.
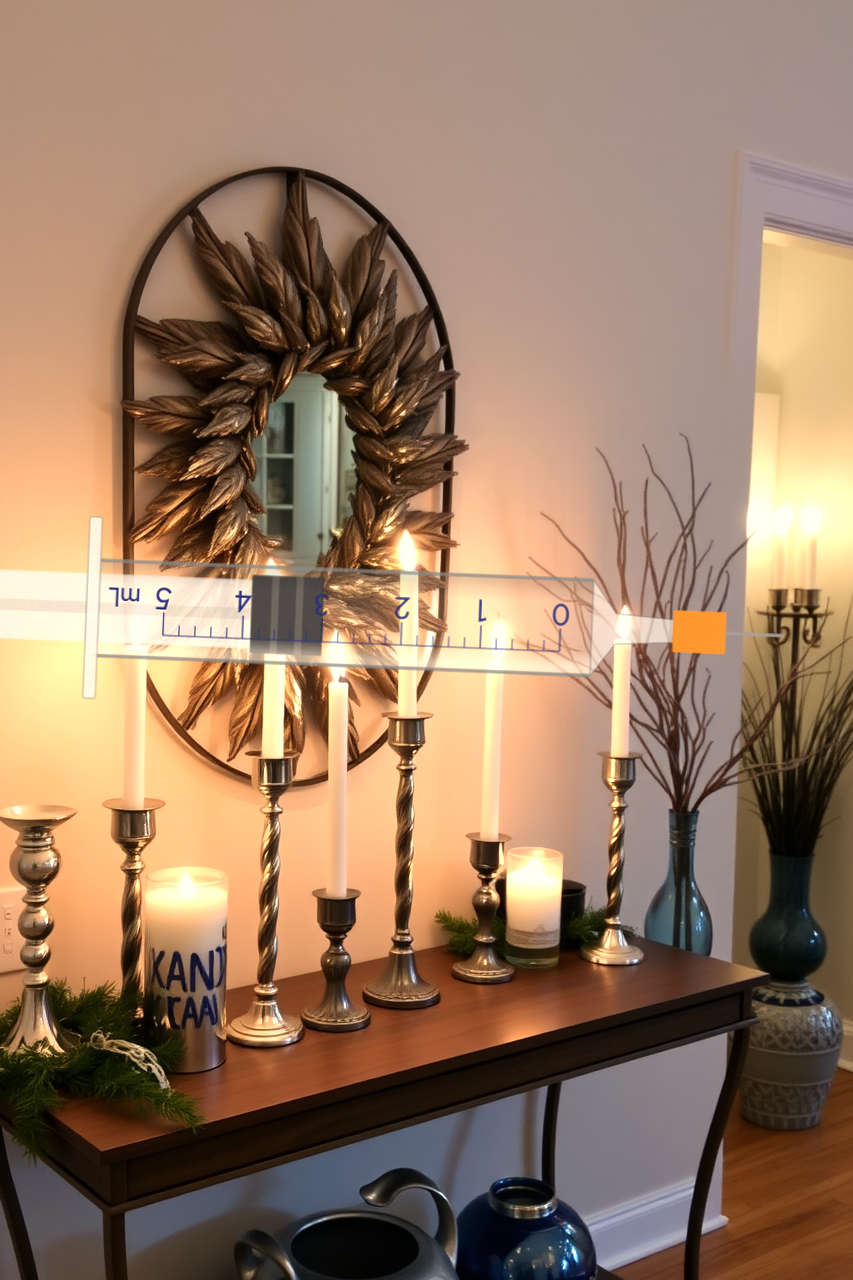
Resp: 3 mL
